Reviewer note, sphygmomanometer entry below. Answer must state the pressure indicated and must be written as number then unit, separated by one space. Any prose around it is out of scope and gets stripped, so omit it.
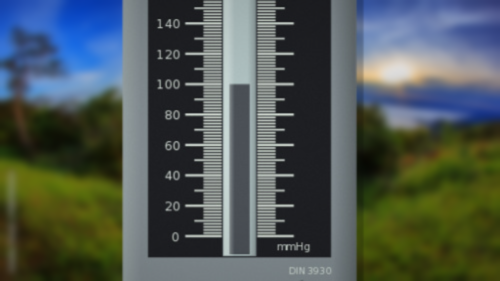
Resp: 100 mmHg
